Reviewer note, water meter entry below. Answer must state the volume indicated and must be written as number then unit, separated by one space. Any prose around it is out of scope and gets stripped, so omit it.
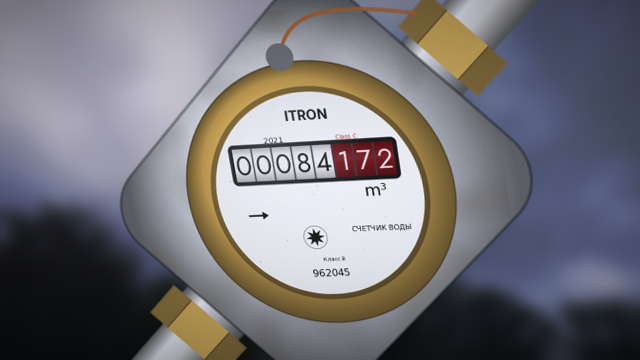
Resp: 84.172 m³
